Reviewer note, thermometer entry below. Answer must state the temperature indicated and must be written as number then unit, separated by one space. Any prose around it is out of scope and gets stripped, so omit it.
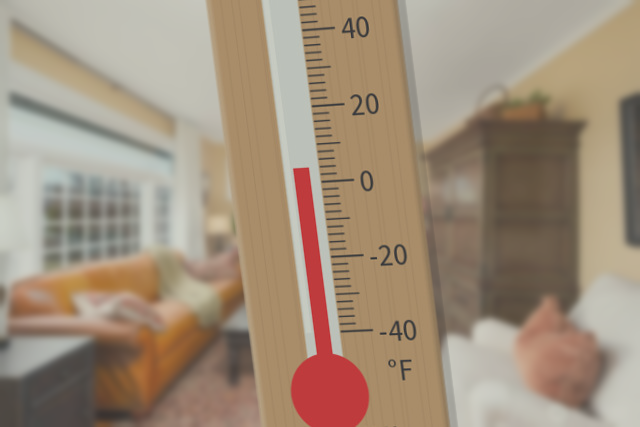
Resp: 4 °F
